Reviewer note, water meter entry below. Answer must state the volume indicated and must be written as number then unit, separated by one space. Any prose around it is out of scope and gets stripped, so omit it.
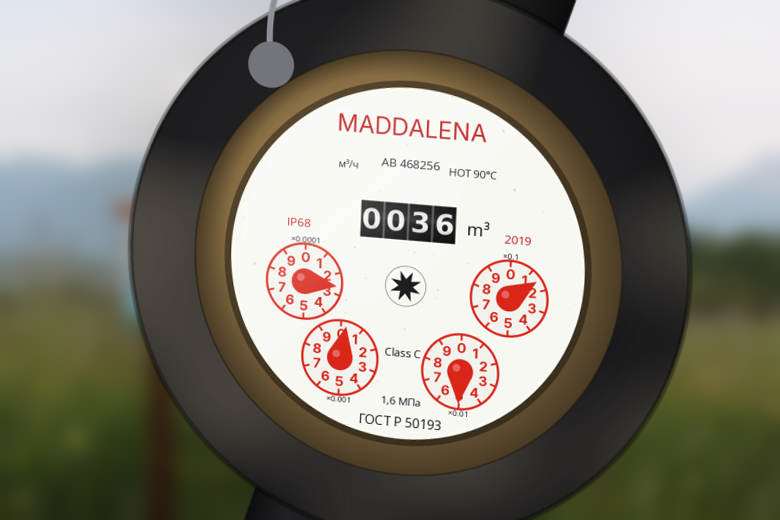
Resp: 36.1502 m³
